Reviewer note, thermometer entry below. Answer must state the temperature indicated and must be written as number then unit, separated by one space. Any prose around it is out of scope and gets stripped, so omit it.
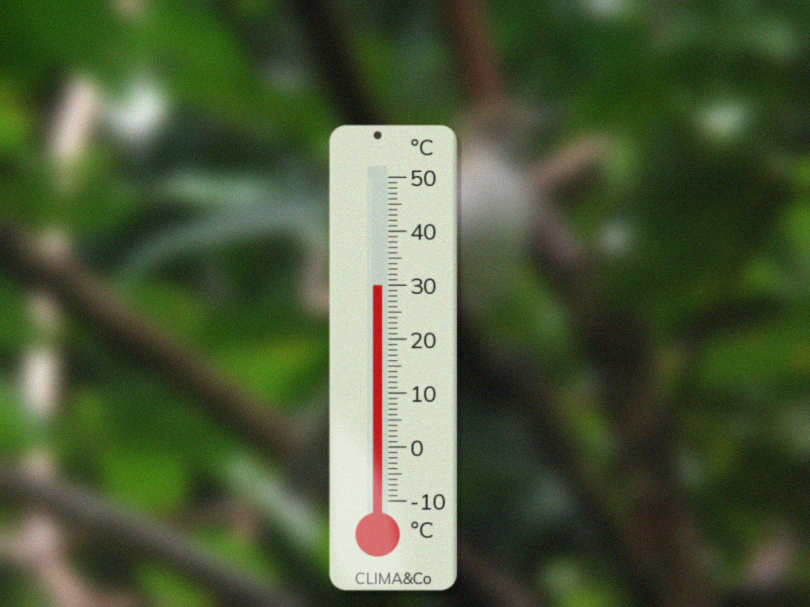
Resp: 30 °C
